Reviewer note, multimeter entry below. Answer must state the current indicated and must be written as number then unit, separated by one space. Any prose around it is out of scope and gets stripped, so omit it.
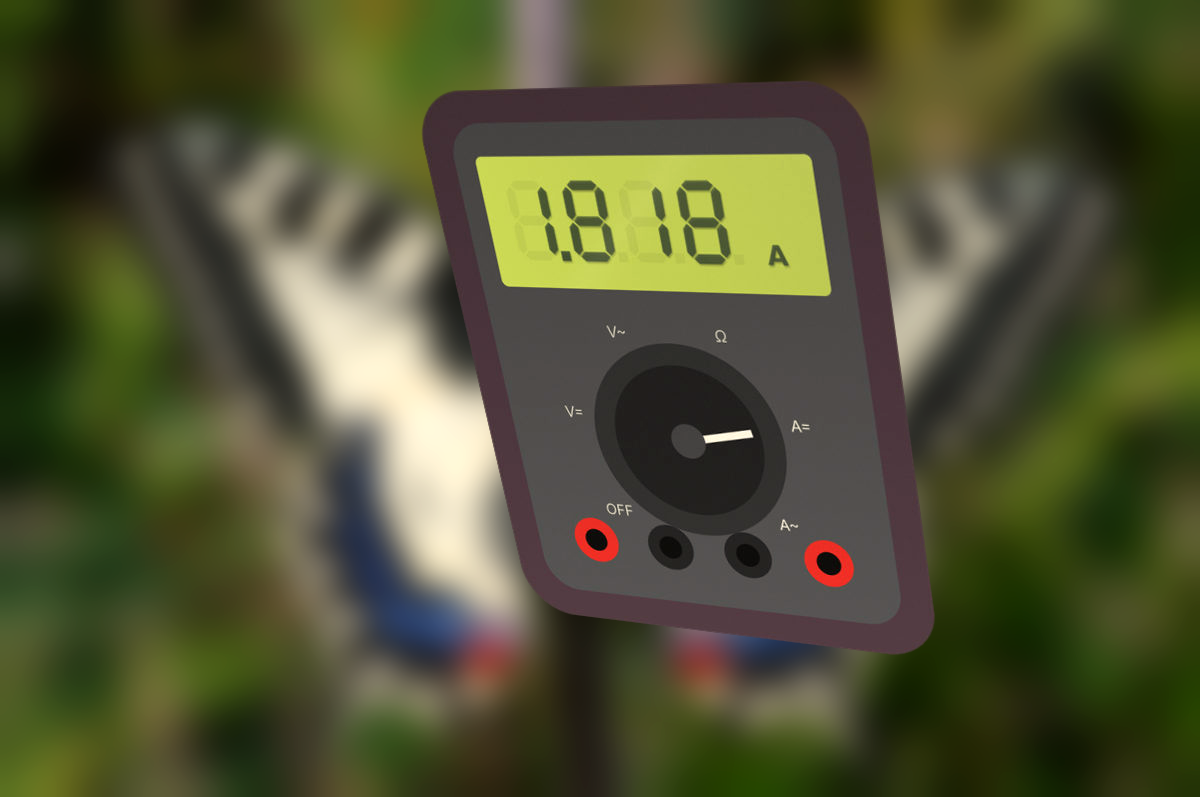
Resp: 1.818 A
